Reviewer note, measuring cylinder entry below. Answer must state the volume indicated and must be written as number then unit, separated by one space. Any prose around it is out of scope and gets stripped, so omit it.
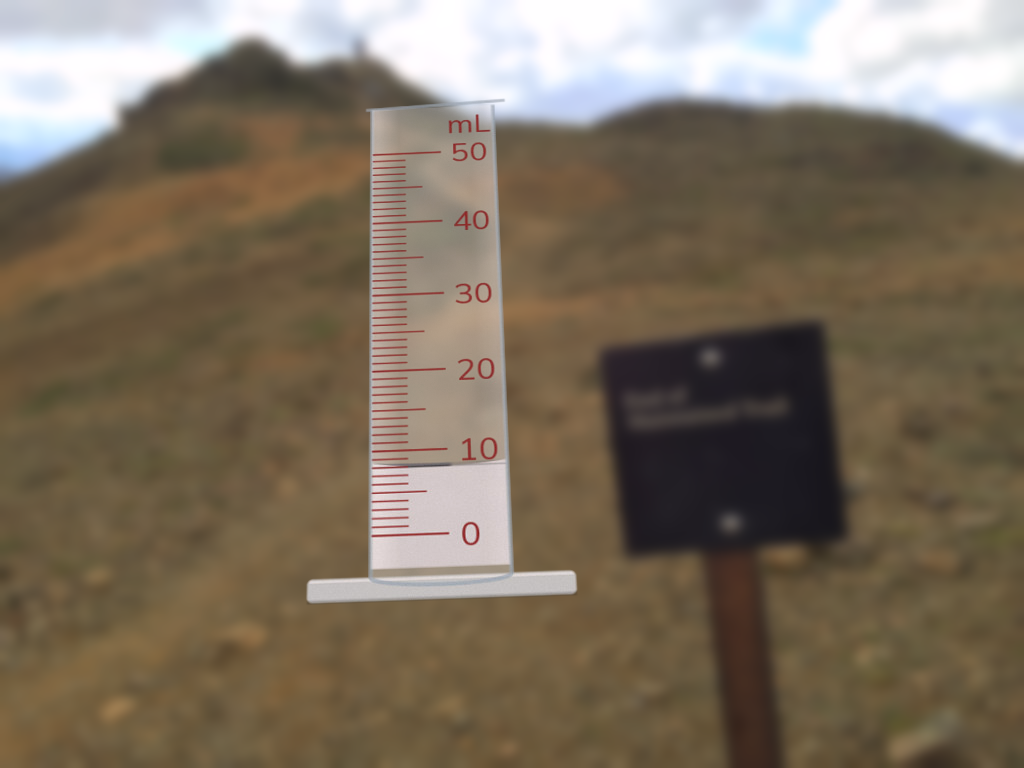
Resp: 8 mL
